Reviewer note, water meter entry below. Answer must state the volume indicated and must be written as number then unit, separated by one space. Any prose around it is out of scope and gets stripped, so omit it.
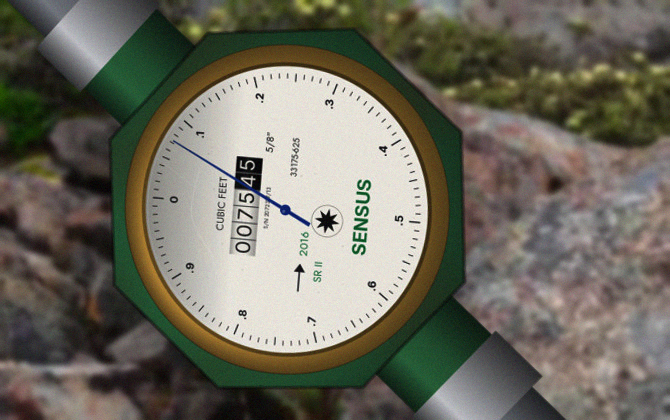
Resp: 7545.07 ft³
